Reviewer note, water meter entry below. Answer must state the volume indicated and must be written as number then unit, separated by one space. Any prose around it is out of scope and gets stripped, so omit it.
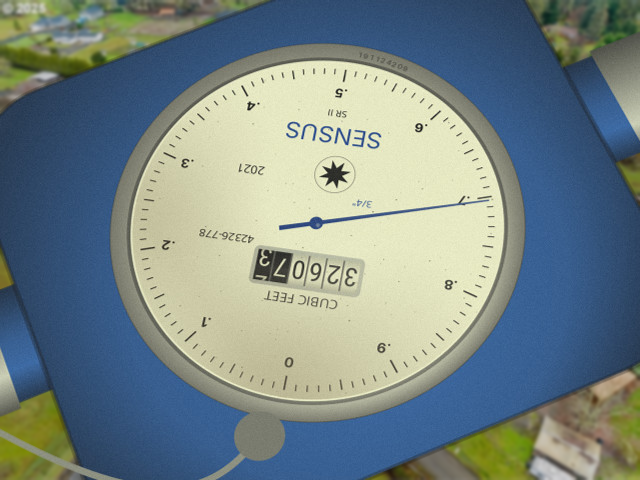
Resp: 326072.70 ft³
